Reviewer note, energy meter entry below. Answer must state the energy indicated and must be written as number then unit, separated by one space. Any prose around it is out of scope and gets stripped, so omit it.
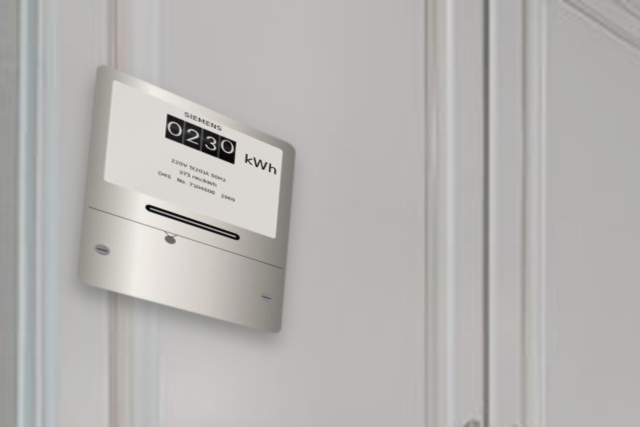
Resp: 230 kWh
